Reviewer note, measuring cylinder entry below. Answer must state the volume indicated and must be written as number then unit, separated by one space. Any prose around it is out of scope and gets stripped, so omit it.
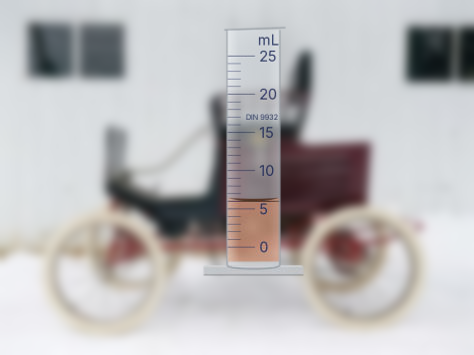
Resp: 6 mL
